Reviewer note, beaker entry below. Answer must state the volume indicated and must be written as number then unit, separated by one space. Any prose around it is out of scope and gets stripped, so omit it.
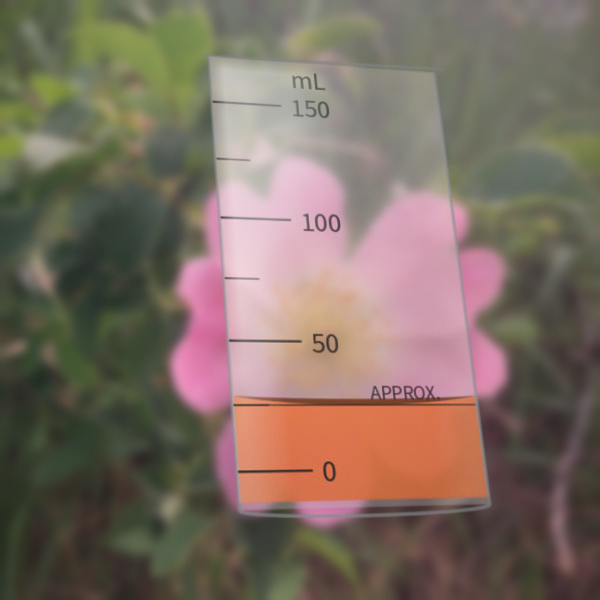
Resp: 25 mL
